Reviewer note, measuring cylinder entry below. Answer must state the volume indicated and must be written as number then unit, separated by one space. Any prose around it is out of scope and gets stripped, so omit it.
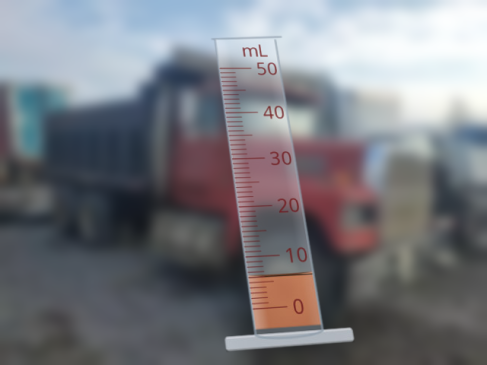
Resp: 6 mL
